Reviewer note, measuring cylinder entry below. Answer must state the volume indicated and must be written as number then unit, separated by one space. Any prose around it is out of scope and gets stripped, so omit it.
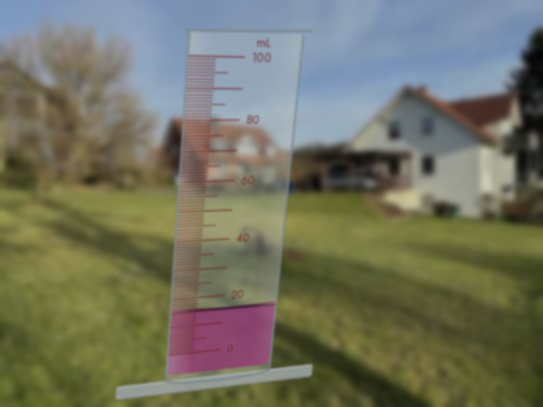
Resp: 15 mL
